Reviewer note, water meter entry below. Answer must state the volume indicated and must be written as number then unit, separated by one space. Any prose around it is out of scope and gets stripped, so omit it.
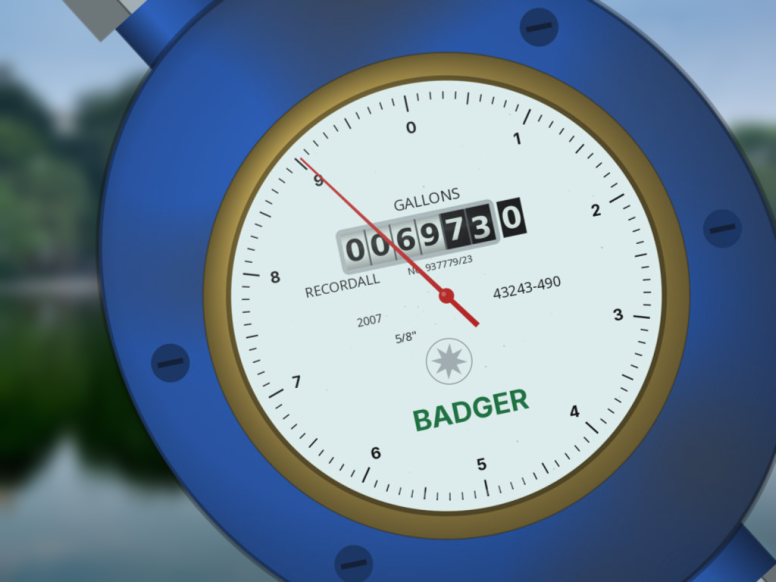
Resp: 69729.0 gal
